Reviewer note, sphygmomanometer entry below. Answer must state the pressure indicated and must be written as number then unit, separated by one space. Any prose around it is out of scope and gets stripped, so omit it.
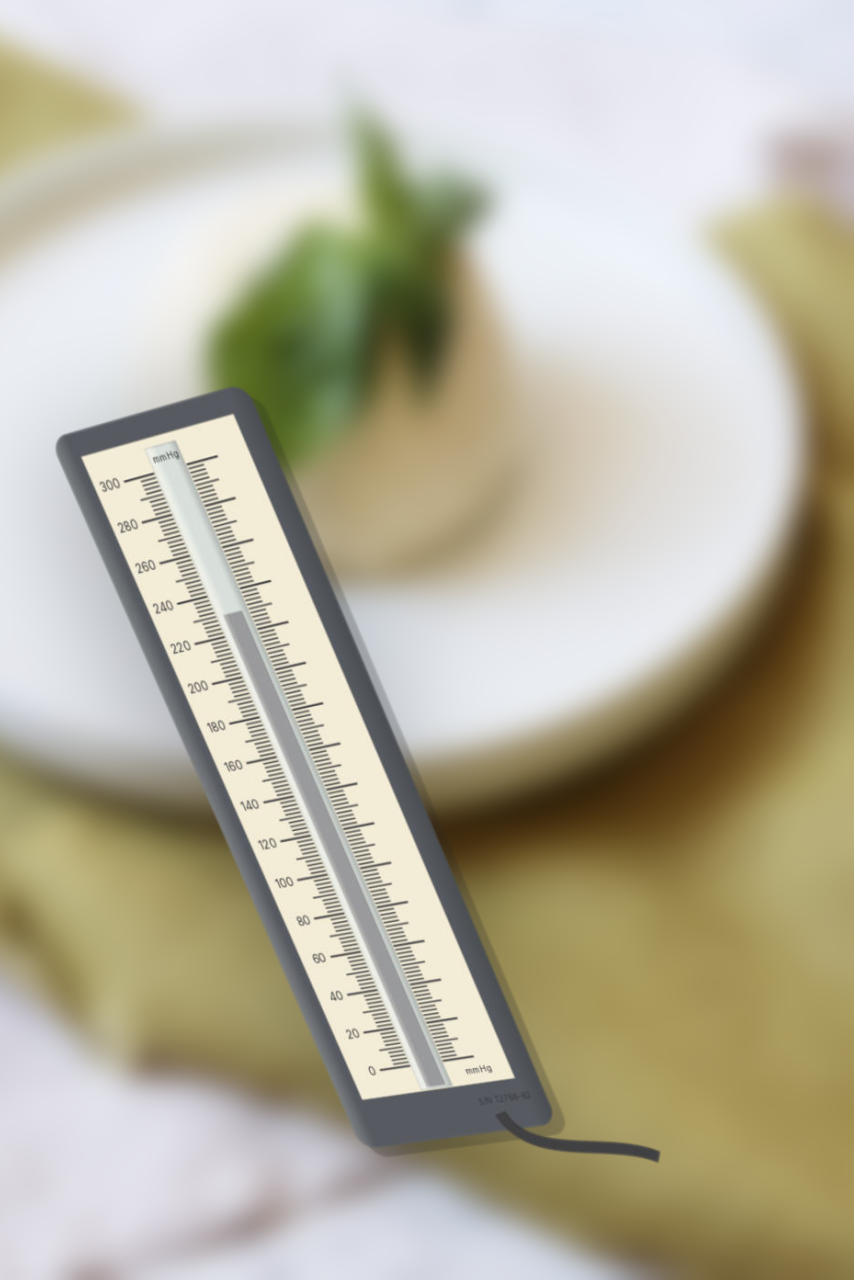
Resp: 230 mmHg
